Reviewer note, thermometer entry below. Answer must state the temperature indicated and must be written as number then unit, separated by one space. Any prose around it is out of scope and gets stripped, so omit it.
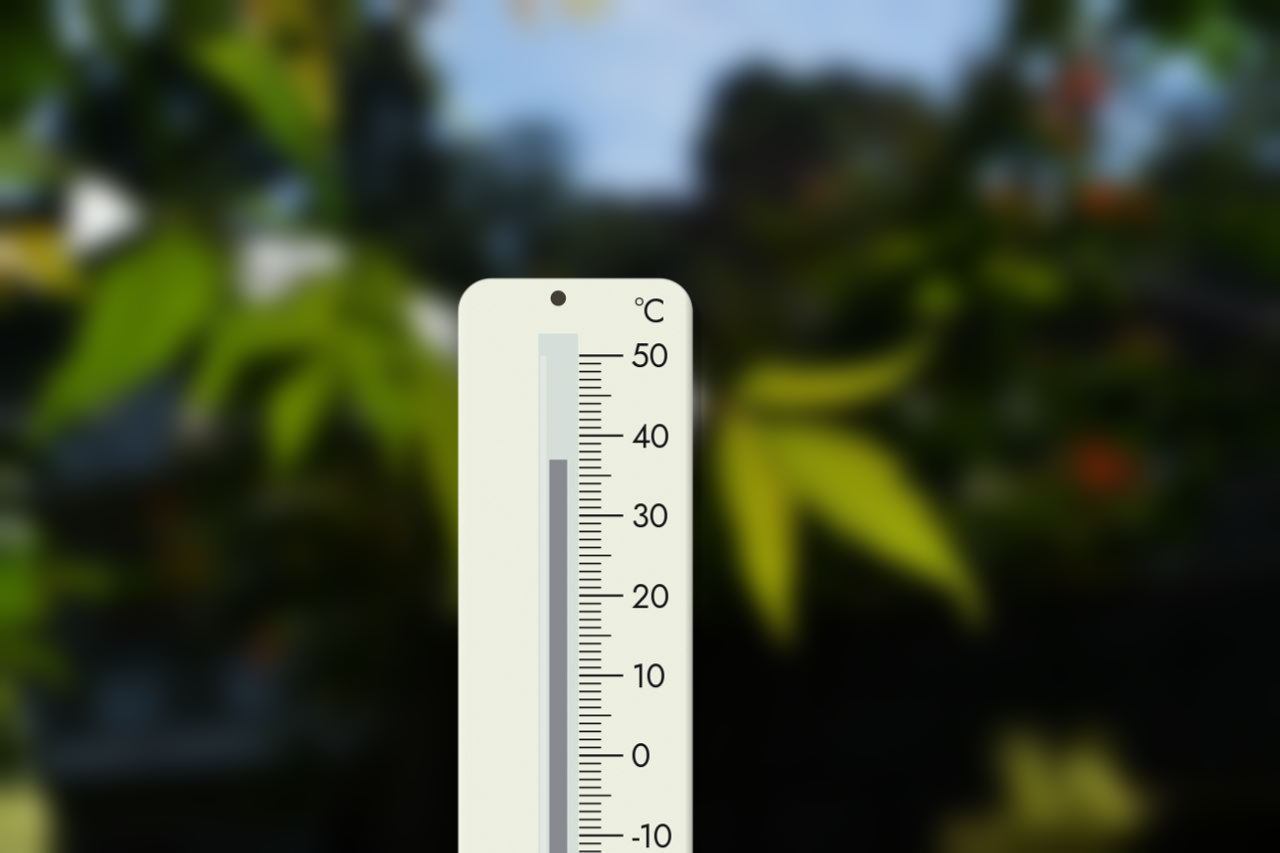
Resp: 37 °C
